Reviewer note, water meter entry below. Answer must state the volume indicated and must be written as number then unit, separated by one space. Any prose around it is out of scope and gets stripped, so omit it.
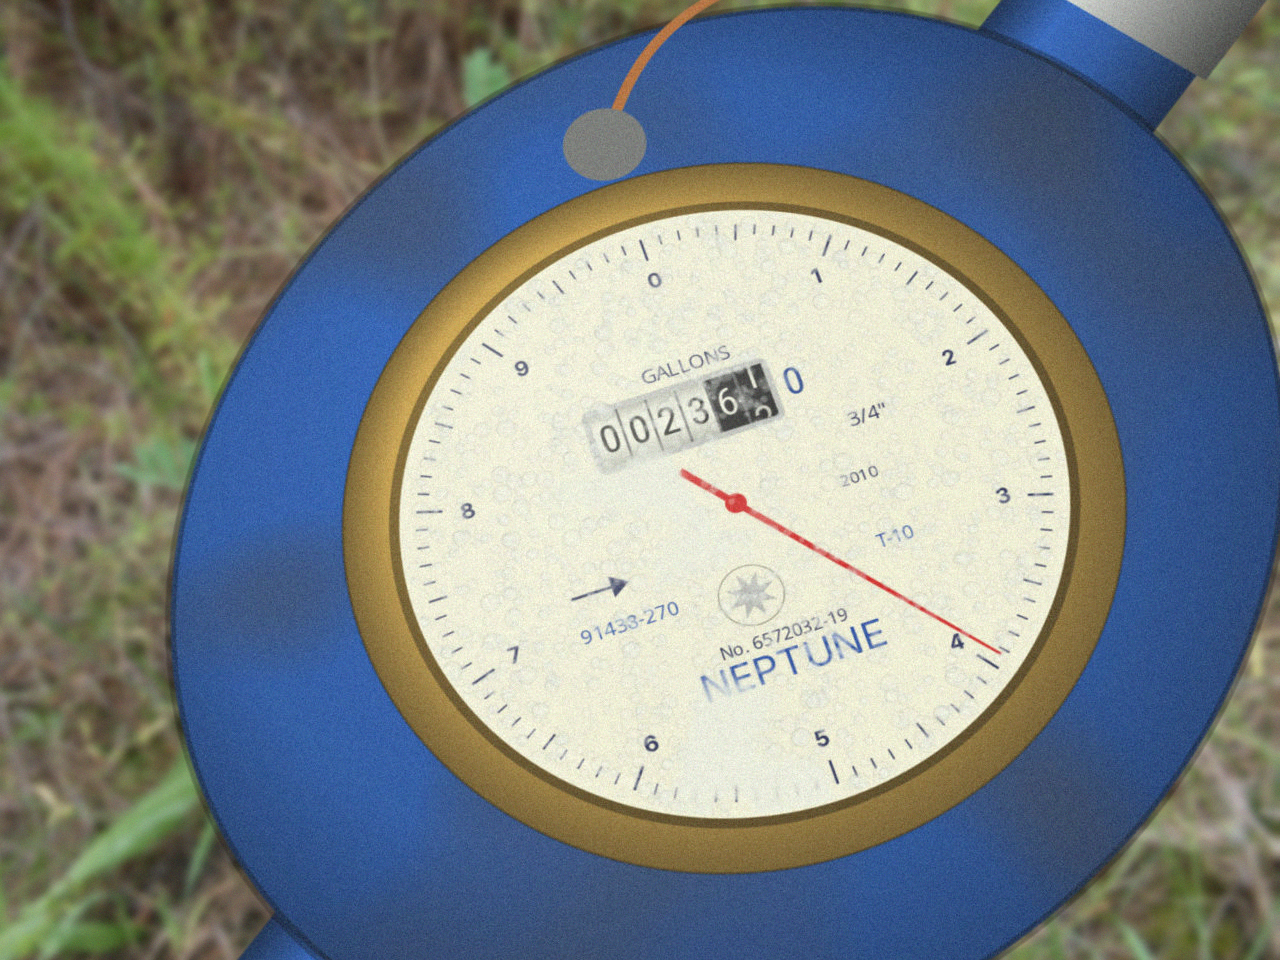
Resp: 23613.9 gal
